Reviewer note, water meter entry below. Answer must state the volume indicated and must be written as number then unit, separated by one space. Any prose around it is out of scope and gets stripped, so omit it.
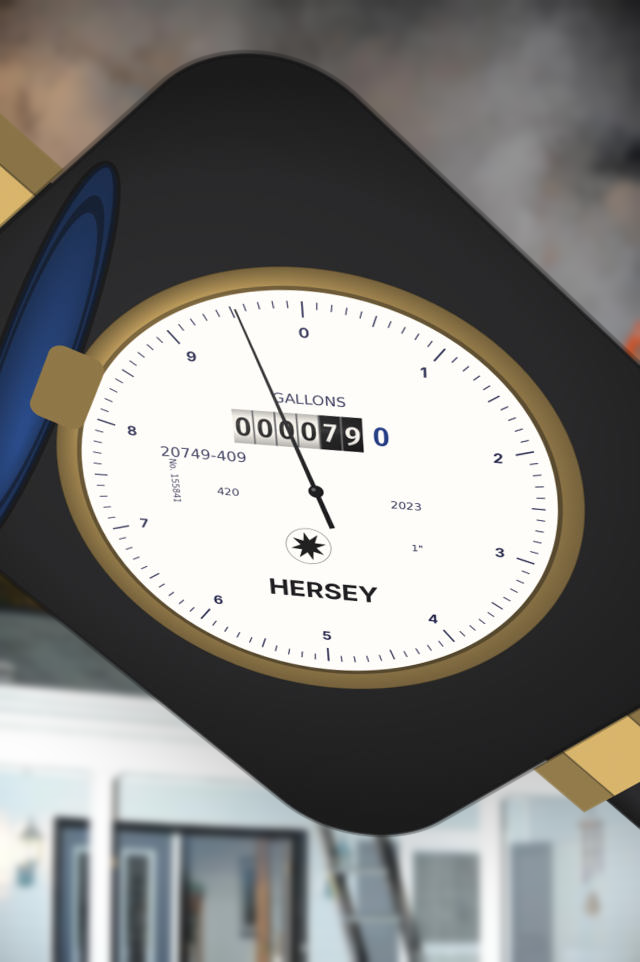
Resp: 789.5 gal
